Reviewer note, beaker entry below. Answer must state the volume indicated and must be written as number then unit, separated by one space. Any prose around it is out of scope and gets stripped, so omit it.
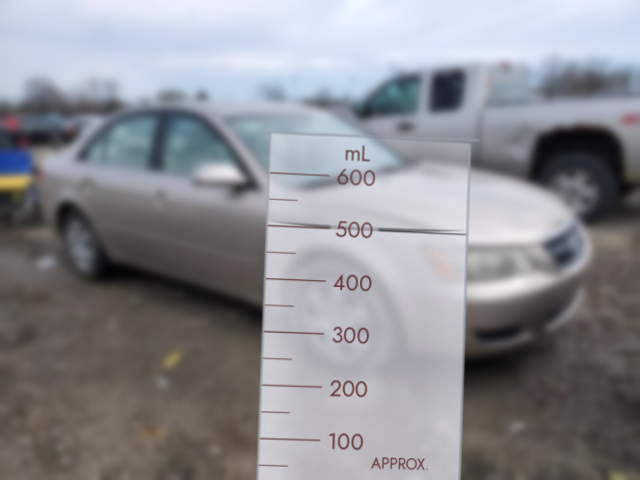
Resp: 500 mL
